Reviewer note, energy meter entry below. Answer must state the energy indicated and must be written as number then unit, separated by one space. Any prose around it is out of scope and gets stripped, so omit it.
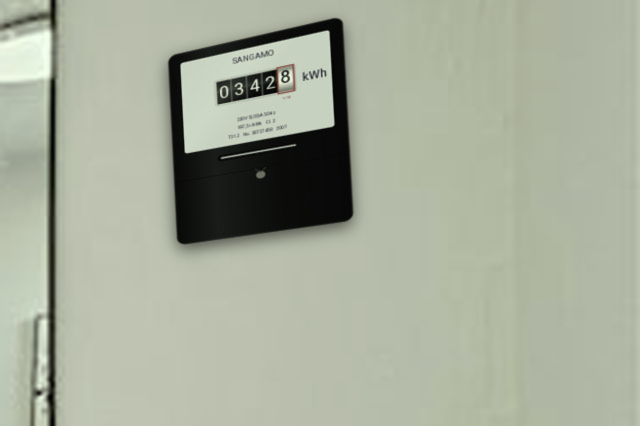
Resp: 342.8 kWh
